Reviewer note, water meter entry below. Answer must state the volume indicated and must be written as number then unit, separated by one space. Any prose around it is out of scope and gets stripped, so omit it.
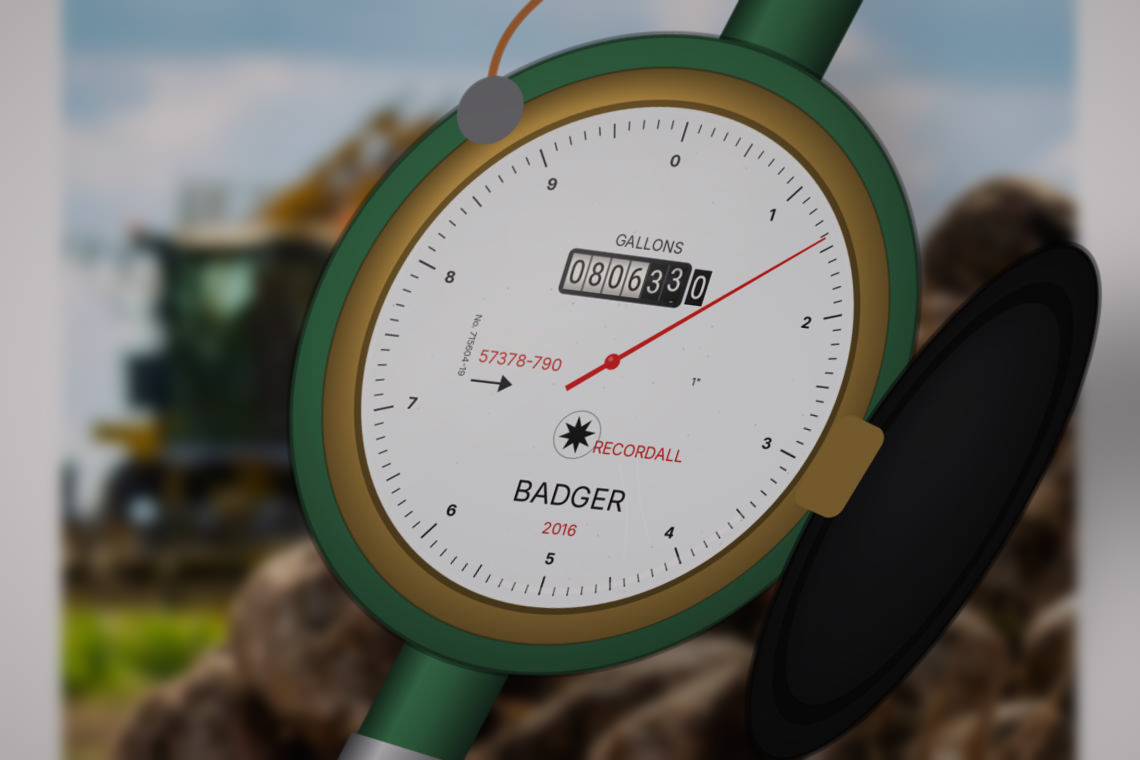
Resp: 806331.4 gal
